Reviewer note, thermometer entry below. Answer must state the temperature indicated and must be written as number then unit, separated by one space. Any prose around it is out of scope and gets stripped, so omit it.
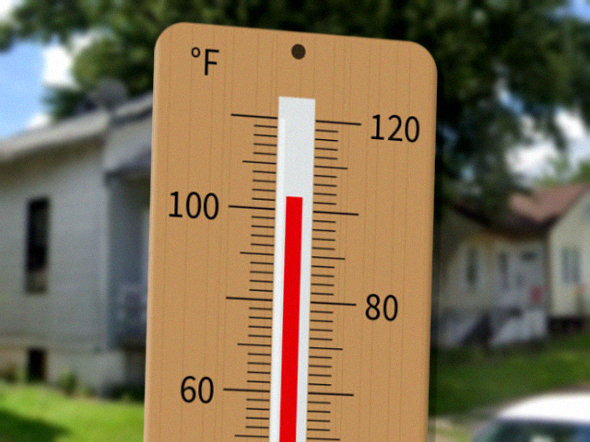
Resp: 103 °F
